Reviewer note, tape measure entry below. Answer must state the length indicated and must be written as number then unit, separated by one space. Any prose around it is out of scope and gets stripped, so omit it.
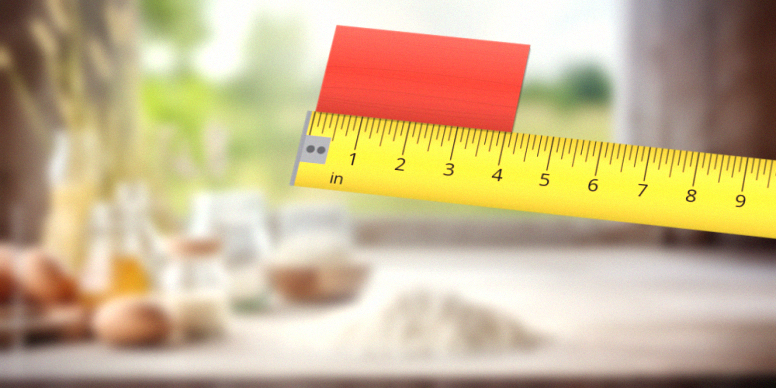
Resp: 4.125 in
